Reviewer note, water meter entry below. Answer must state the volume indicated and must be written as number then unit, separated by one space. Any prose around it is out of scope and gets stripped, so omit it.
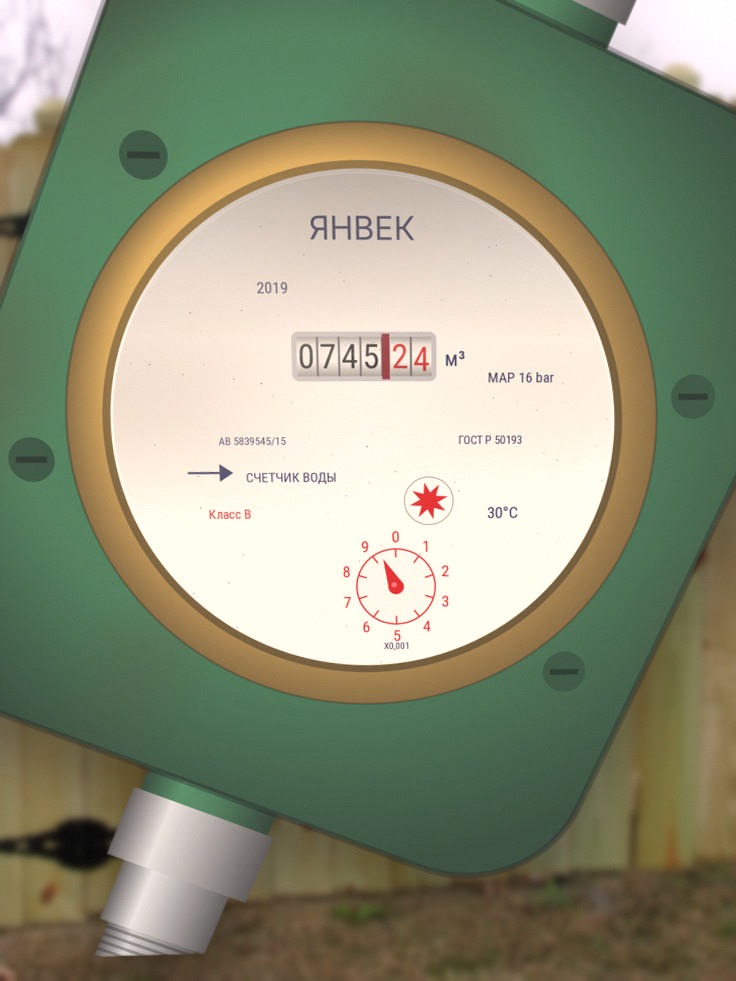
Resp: 745.239 m³
